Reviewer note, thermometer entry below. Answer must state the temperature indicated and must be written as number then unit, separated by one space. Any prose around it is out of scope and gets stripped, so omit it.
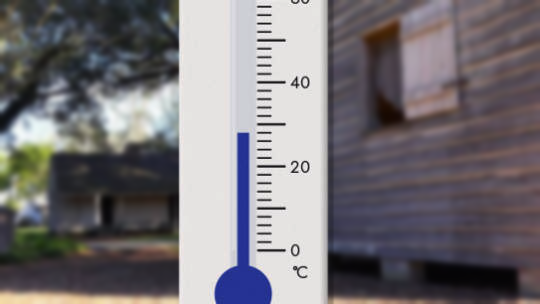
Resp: 28 °C
